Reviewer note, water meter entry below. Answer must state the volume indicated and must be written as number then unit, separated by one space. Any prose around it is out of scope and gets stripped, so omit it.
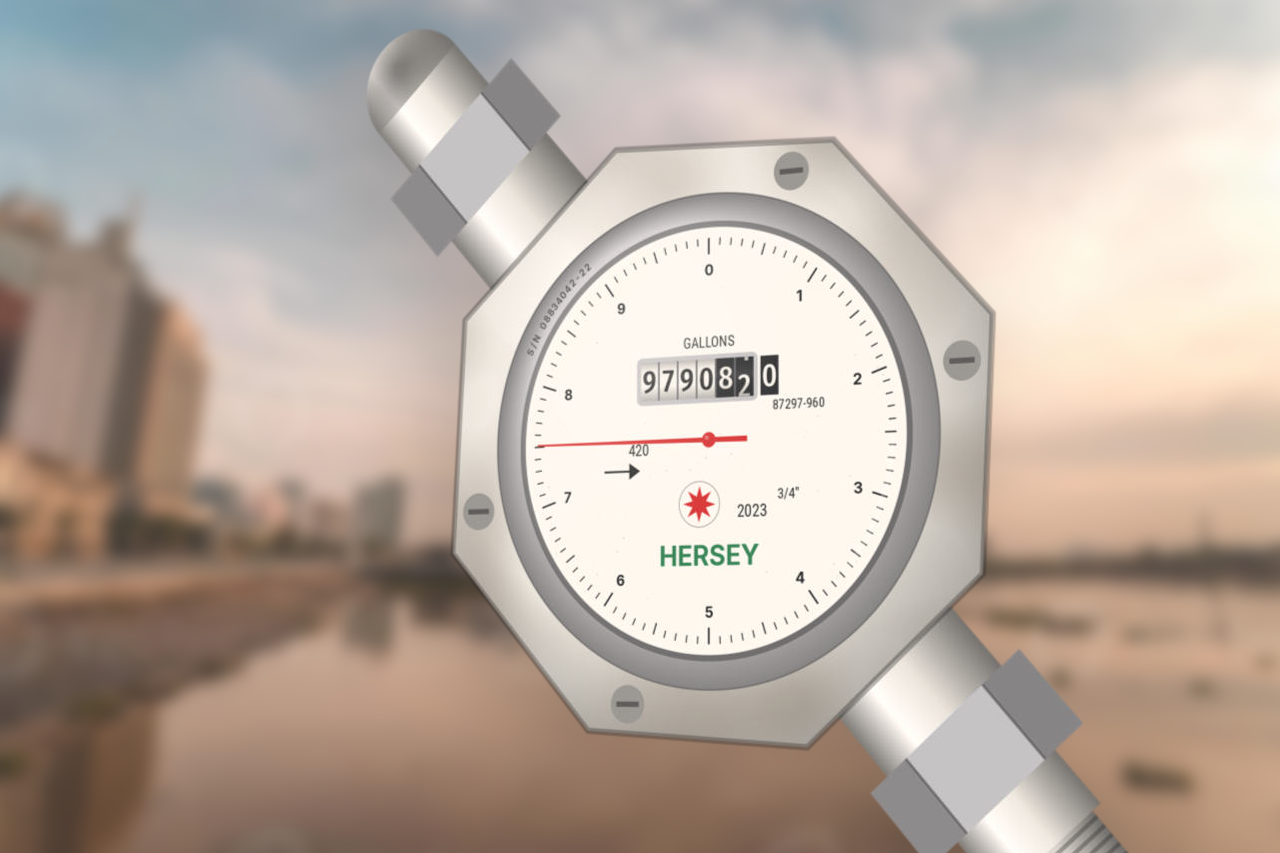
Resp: 9790817.5 gal
